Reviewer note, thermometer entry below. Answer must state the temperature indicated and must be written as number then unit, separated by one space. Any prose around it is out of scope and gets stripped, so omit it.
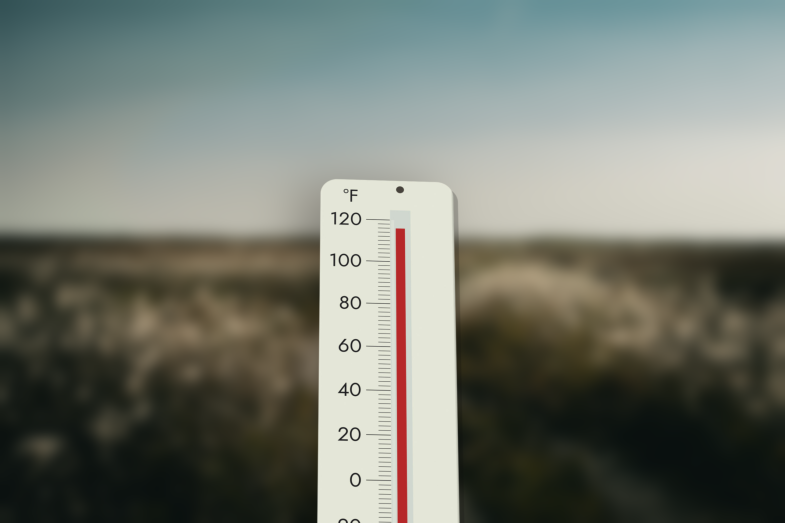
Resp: 116 °F
